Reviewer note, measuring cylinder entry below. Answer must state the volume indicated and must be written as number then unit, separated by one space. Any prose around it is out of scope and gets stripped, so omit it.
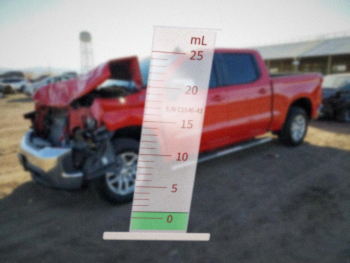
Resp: 1 mL
